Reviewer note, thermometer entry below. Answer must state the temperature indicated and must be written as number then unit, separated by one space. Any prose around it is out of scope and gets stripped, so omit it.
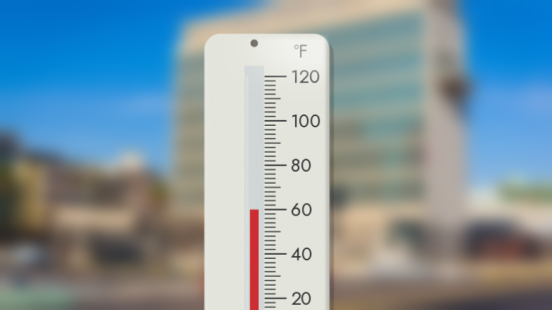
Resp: 60 °F
